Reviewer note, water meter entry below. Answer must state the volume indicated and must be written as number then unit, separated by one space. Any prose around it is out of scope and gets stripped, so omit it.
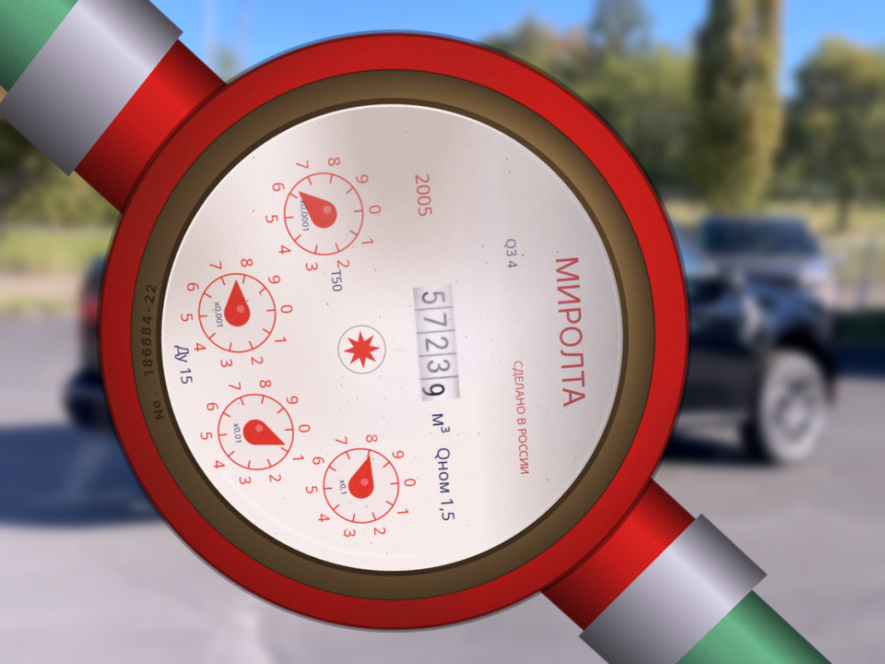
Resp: 57238.8076 m³
